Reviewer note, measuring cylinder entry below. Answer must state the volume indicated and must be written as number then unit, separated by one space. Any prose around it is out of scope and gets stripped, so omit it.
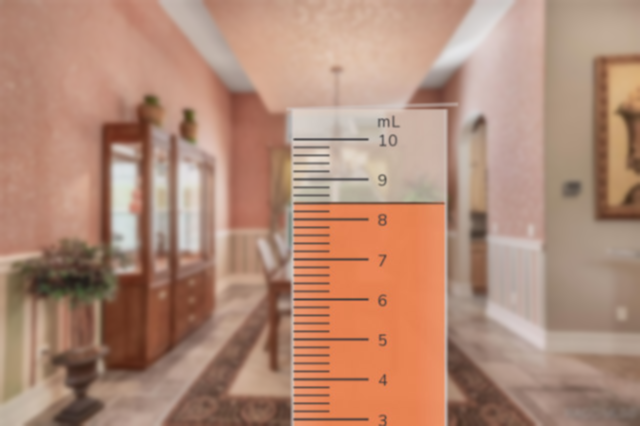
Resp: 8.4 mL
